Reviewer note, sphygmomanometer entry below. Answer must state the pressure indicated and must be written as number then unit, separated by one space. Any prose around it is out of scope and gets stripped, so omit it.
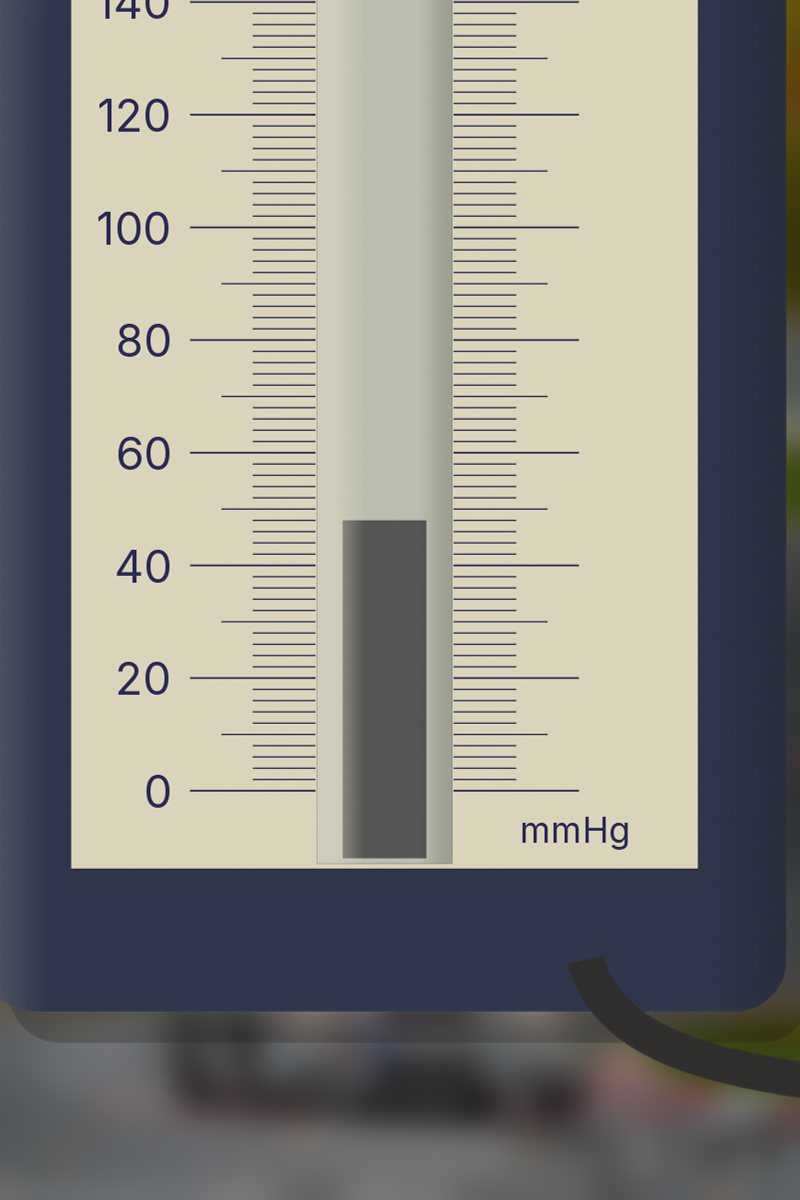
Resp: 48 mmHg
